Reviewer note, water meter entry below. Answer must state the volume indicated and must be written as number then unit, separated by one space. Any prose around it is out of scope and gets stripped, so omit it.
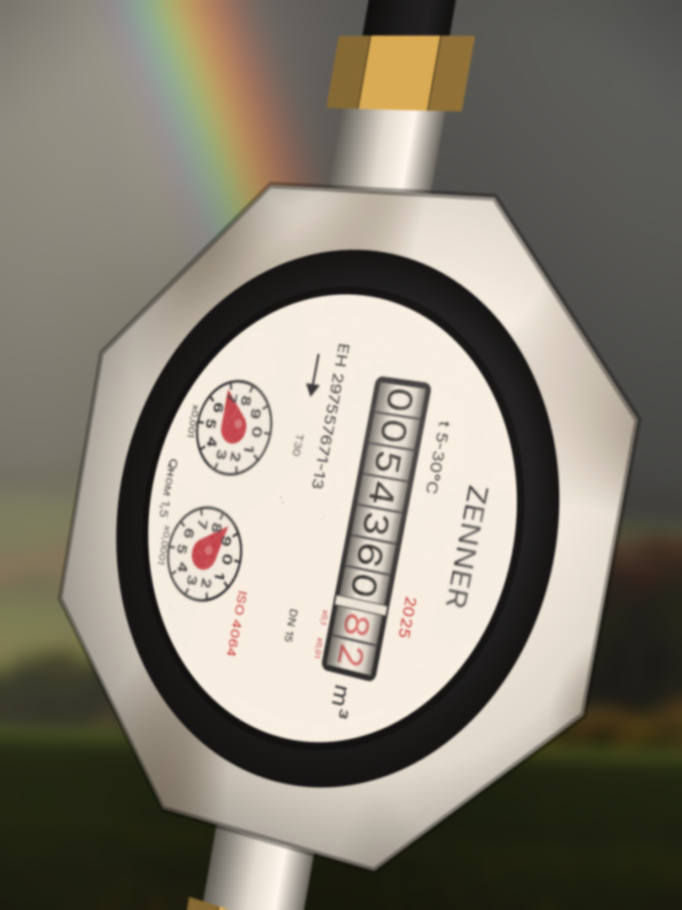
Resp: 54360.8268 m³
